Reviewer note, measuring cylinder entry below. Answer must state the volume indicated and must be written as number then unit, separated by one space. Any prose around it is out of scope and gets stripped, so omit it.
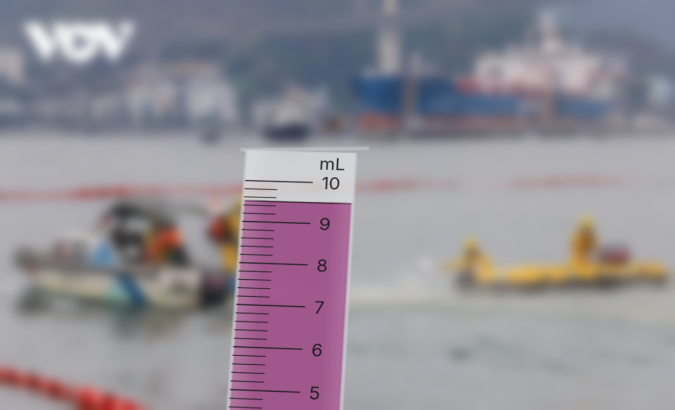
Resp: 9.5 mL
